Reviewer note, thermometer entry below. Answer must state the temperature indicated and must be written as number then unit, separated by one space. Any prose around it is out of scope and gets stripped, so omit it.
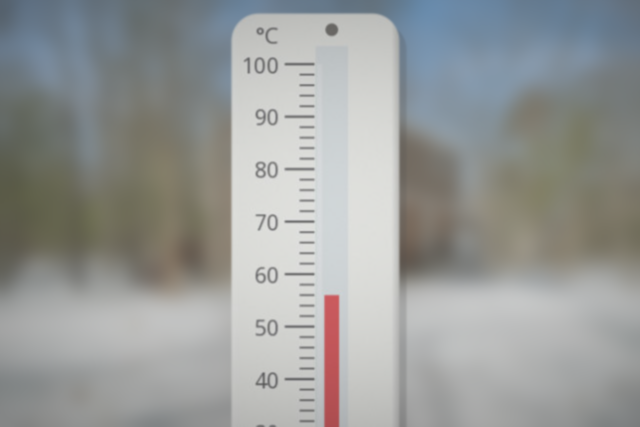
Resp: 56 °C
